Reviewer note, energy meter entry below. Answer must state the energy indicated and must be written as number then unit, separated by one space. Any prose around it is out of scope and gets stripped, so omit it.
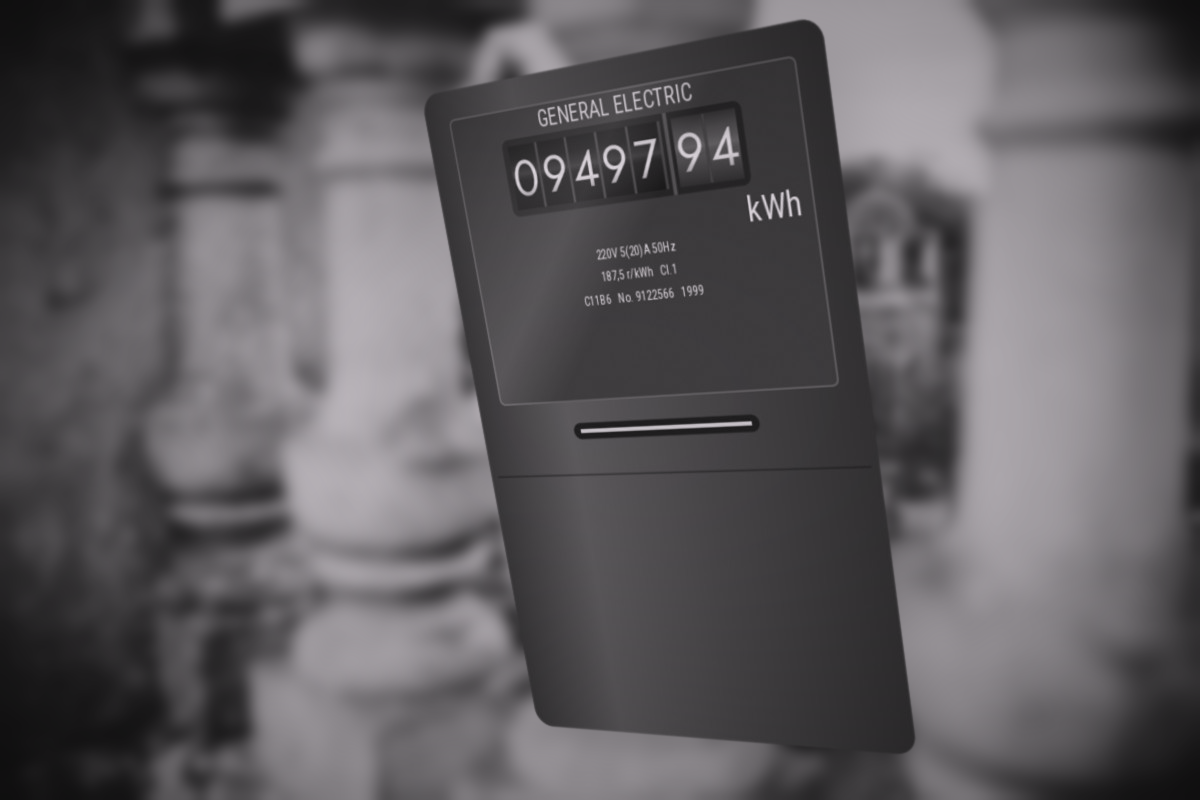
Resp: 9497.94 kWh
